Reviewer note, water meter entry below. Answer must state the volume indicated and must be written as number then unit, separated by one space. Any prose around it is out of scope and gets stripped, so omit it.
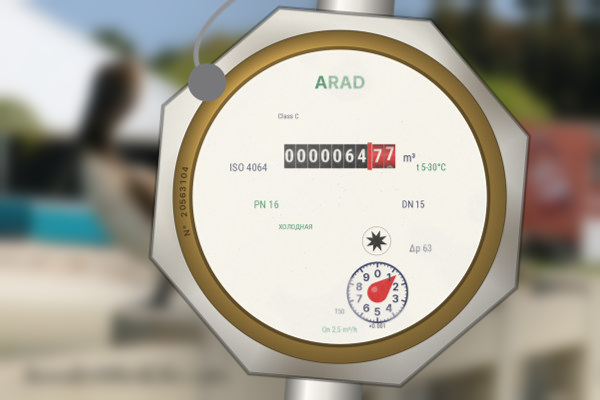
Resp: 64.771 m³
